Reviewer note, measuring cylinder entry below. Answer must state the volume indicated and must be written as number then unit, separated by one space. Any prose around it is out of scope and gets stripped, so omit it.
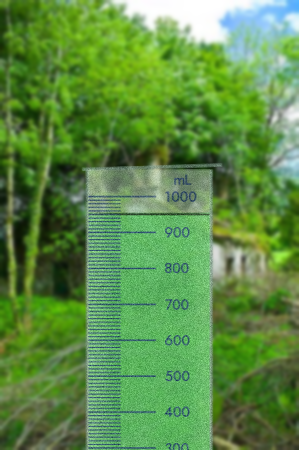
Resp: 950 mL
